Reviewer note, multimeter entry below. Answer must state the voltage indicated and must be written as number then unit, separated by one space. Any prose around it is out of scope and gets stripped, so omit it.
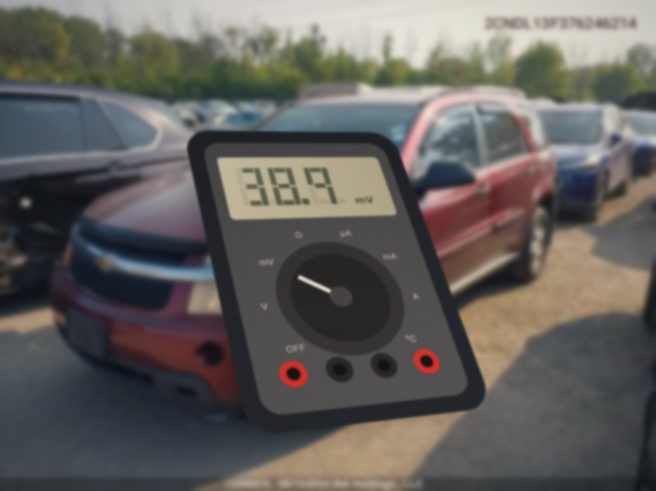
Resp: 38.9 mV
